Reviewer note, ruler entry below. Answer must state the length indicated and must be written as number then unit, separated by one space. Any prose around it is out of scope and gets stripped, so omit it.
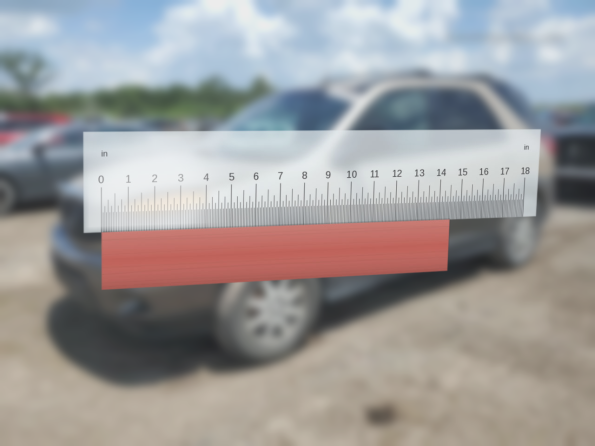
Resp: 14.5 in
